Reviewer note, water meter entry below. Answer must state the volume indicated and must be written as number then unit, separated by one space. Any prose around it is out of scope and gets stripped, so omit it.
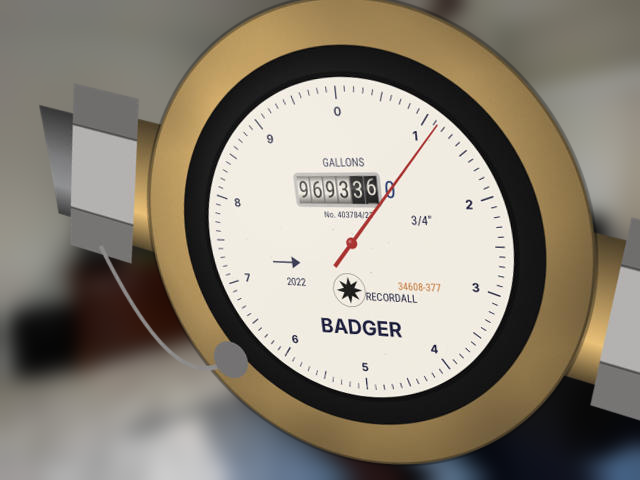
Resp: 9693361.1 gal
